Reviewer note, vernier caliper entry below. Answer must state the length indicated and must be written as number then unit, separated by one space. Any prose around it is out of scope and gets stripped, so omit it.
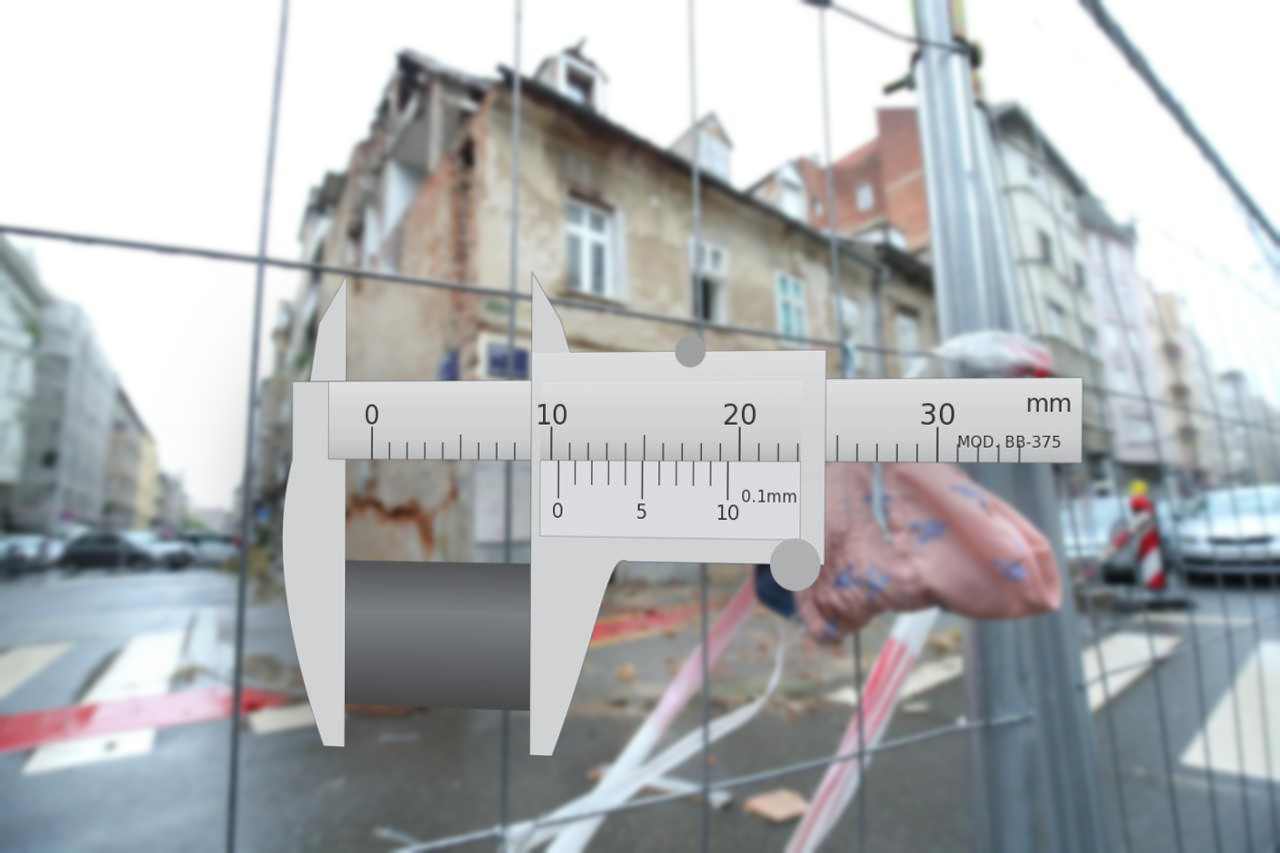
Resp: 10.4 mm
